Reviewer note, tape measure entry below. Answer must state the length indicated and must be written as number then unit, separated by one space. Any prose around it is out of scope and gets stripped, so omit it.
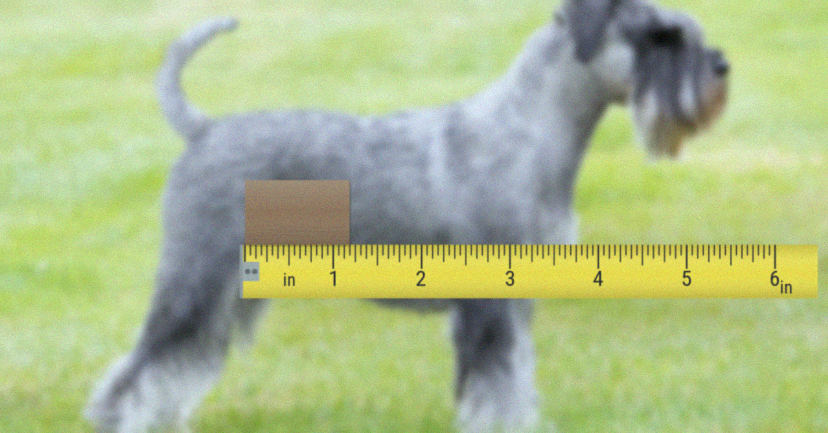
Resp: 1.1875 in
